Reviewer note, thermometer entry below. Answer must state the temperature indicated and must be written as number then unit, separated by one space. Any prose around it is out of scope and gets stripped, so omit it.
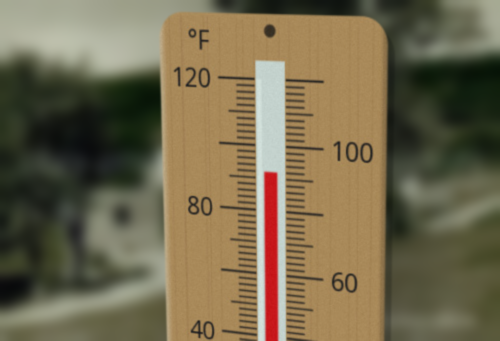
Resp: 92 °F
